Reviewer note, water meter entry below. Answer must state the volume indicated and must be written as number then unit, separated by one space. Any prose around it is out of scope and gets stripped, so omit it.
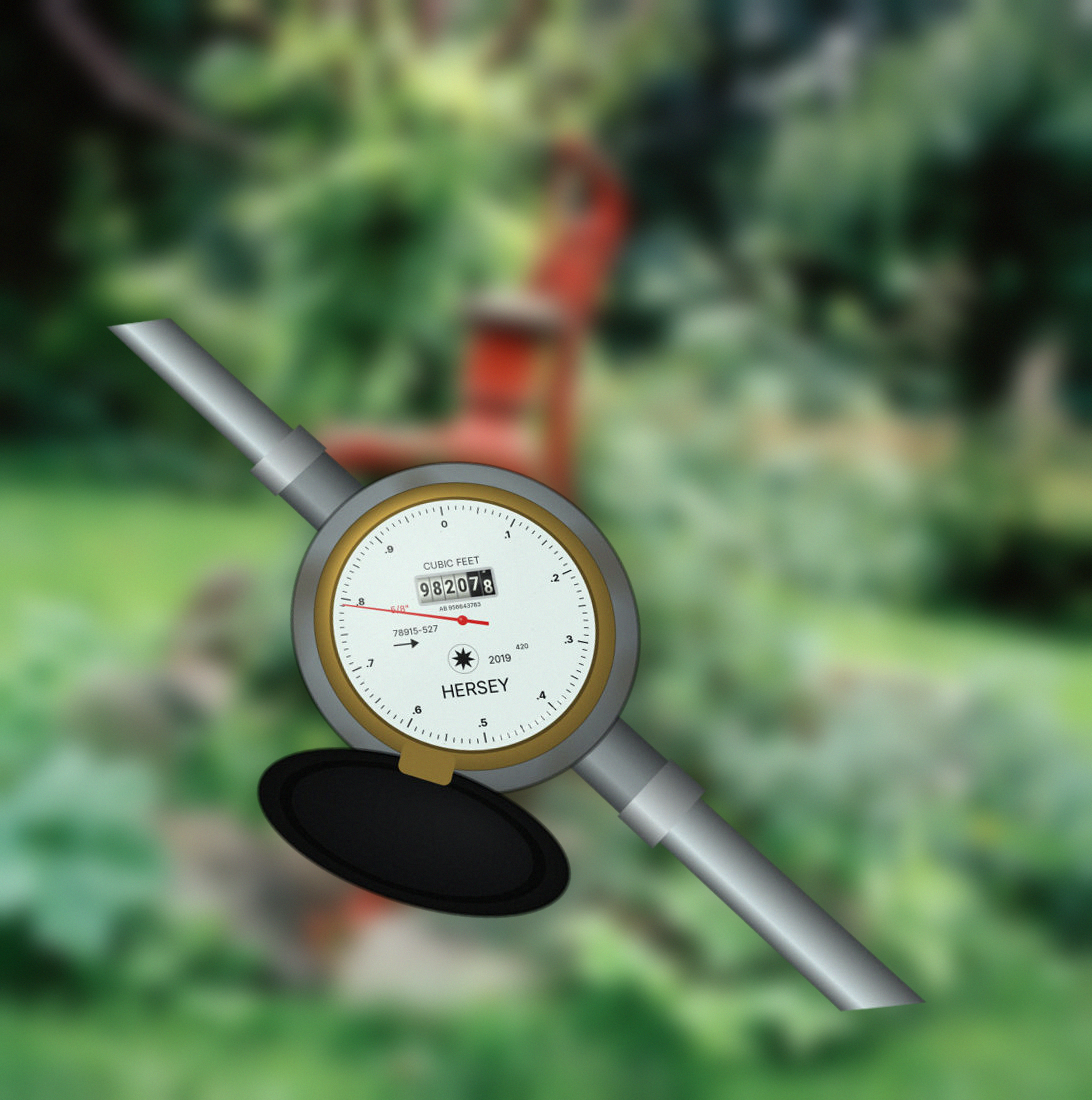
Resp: 982077.79 ft³
